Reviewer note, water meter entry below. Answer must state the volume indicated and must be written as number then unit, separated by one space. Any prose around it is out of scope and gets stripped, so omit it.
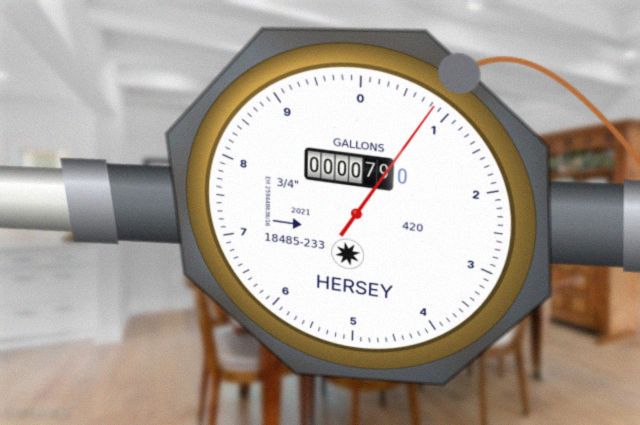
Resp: 790.8 gal
